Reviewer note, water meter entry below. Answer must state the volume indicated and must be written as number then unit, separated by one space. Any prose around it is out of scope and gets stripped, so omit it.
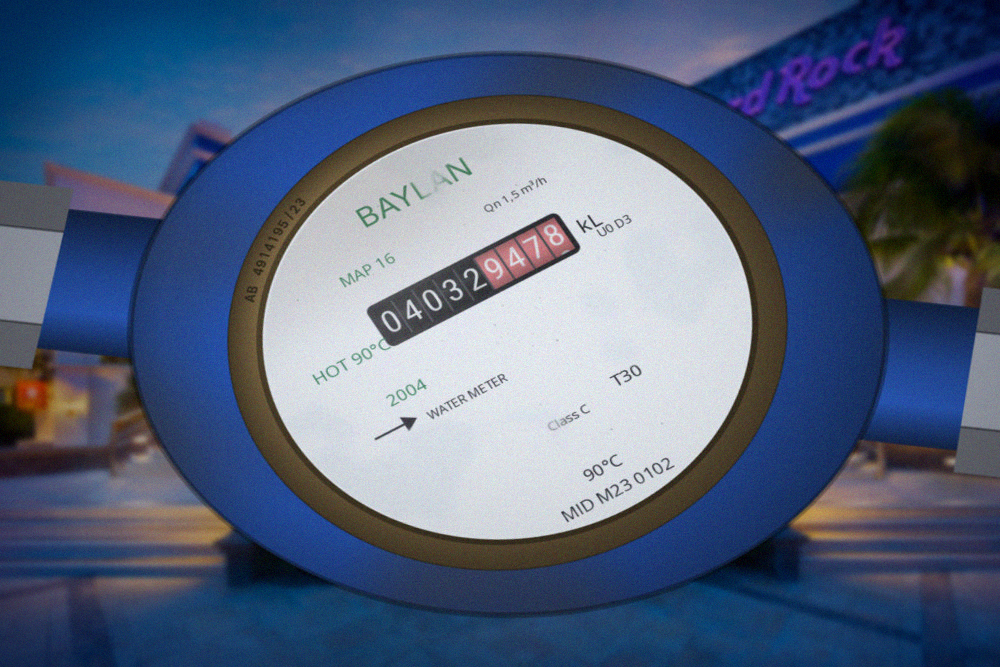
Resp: 4032.9478 kL
